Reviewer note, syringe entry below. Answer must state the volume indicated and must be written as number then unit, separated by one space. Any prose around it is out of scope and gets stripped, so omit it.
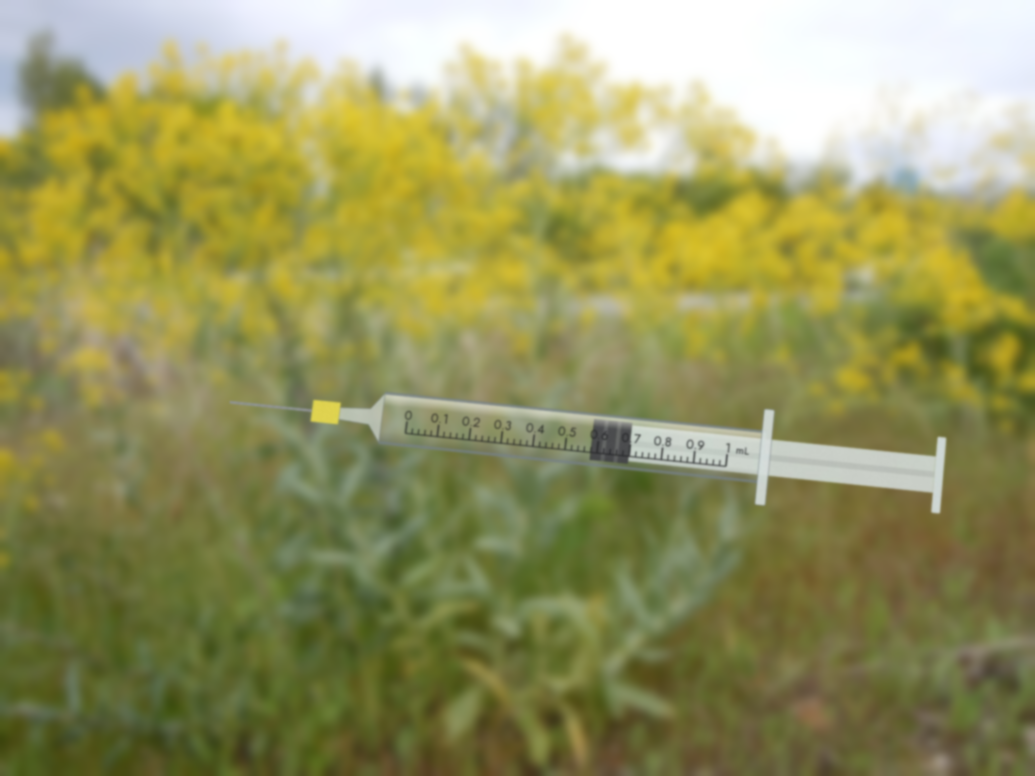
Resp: 0.58 mL
